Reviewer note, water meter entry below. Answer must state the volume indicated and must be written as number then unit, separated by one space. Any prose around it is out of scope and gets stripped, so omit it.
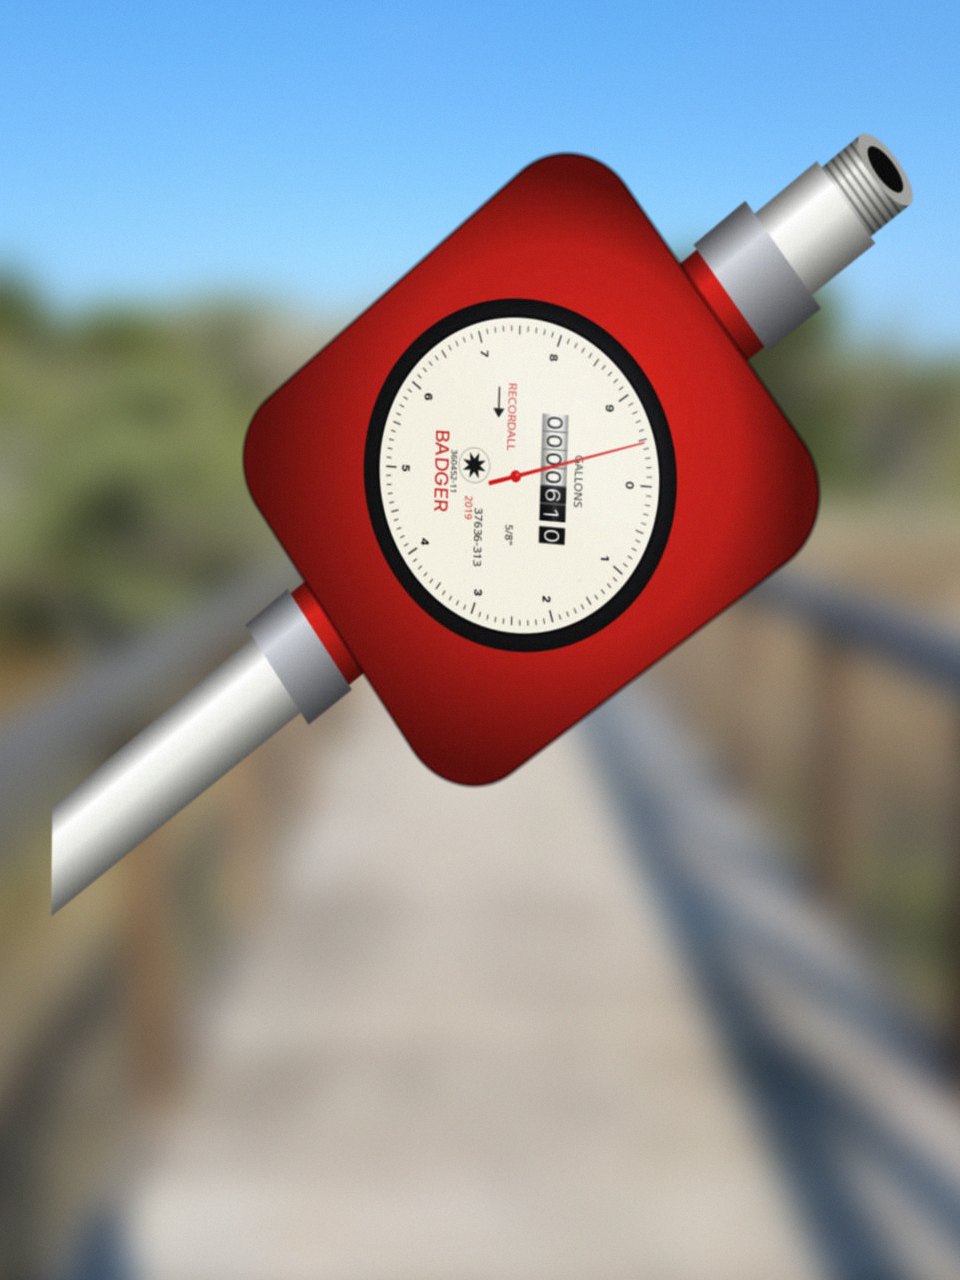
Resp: 609.5 gal
